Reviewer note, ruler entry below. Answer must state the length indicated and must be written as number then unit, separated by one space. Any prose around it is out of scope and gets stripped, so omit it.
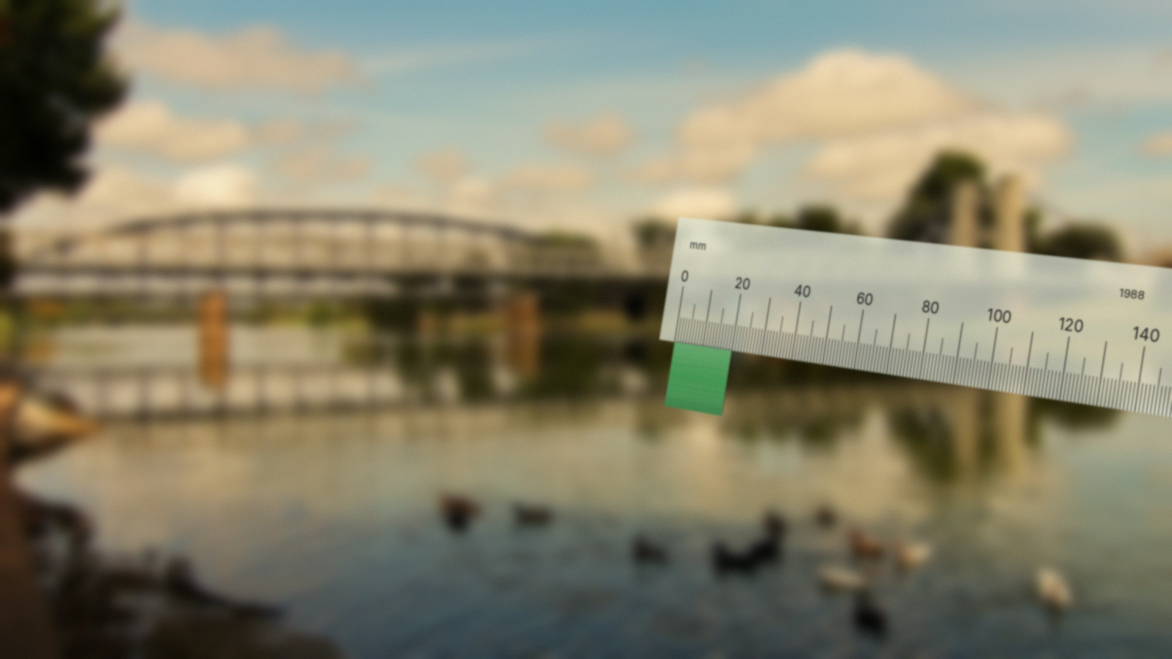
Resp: 20 mm
